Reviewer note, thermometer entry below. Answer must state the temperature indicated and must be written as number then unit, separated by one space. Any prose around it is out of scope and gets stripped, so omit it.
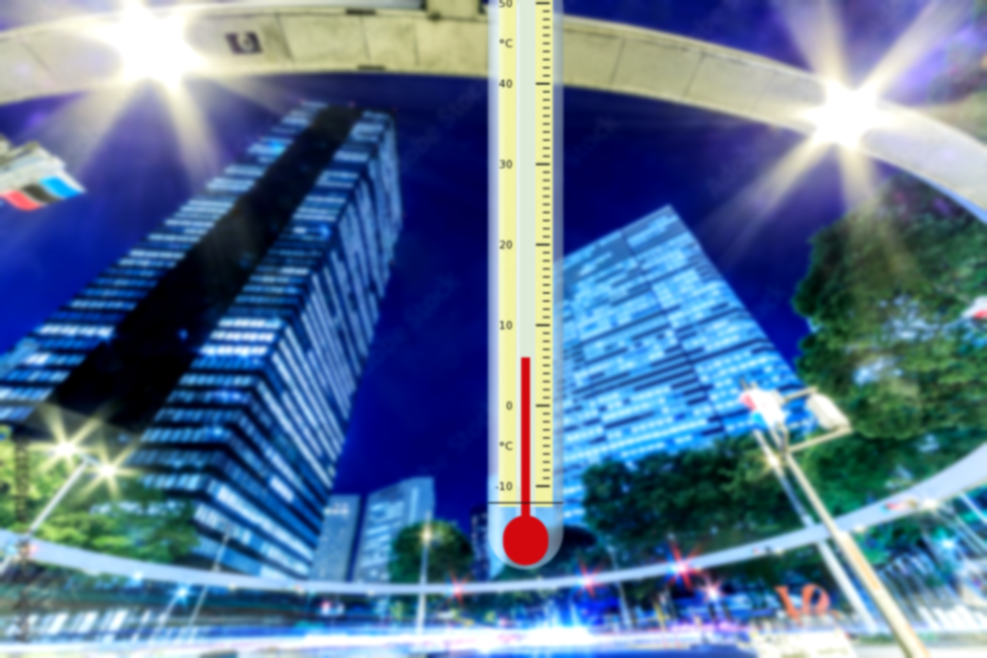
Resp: 6 °C
